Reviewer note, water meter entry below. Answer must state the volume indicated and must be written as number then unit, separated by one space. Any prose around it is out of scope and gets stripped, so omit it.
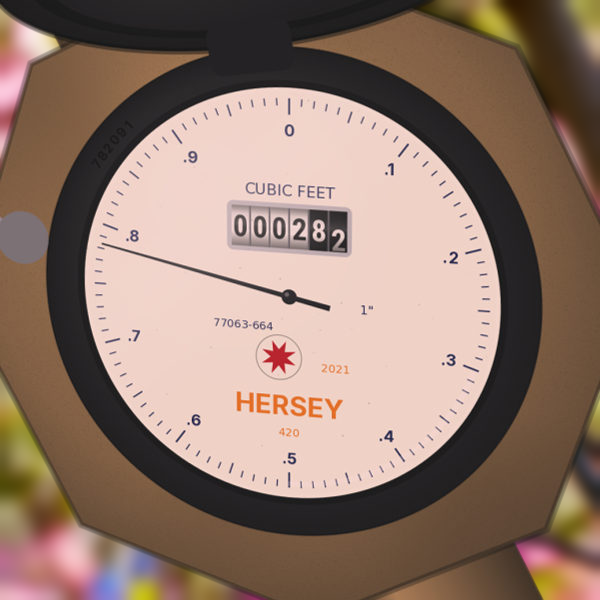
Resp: 281.78 ft³
